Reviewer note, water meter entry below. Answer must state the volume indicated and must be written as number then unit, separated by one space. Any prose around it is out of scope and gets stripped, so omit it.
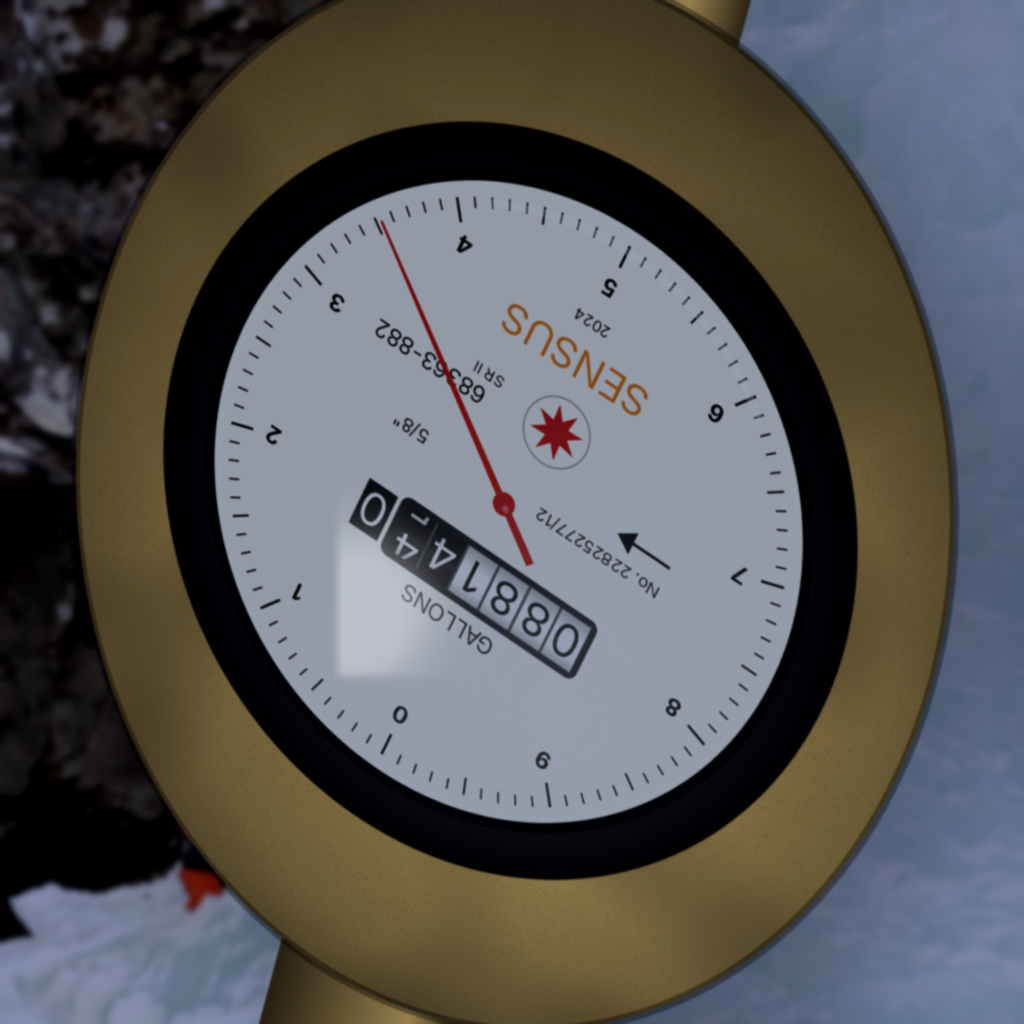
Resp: 881443.5 gal
